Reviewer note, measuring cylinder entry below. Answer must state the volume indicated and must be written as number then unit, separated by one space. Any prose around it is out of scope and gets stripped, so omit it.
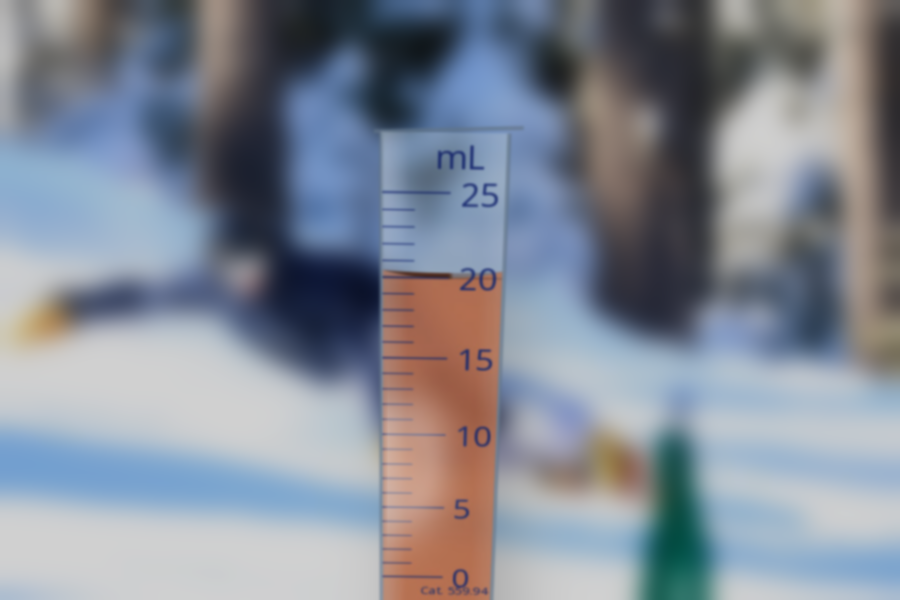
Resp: 20 mL
